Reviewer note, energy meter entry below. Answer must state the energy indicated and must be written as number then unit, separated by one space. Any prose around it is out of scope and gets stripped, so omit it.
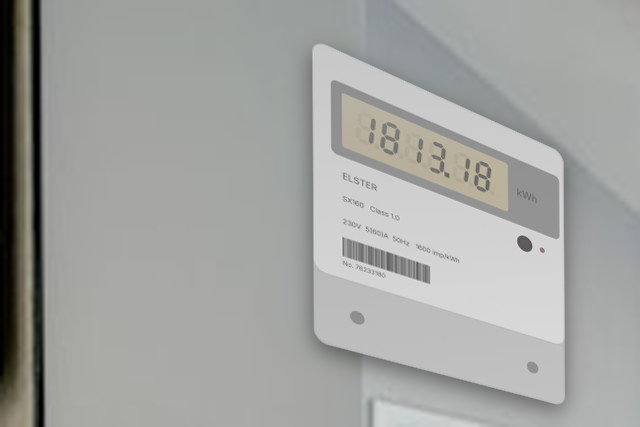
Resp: 1813.18 kWh
